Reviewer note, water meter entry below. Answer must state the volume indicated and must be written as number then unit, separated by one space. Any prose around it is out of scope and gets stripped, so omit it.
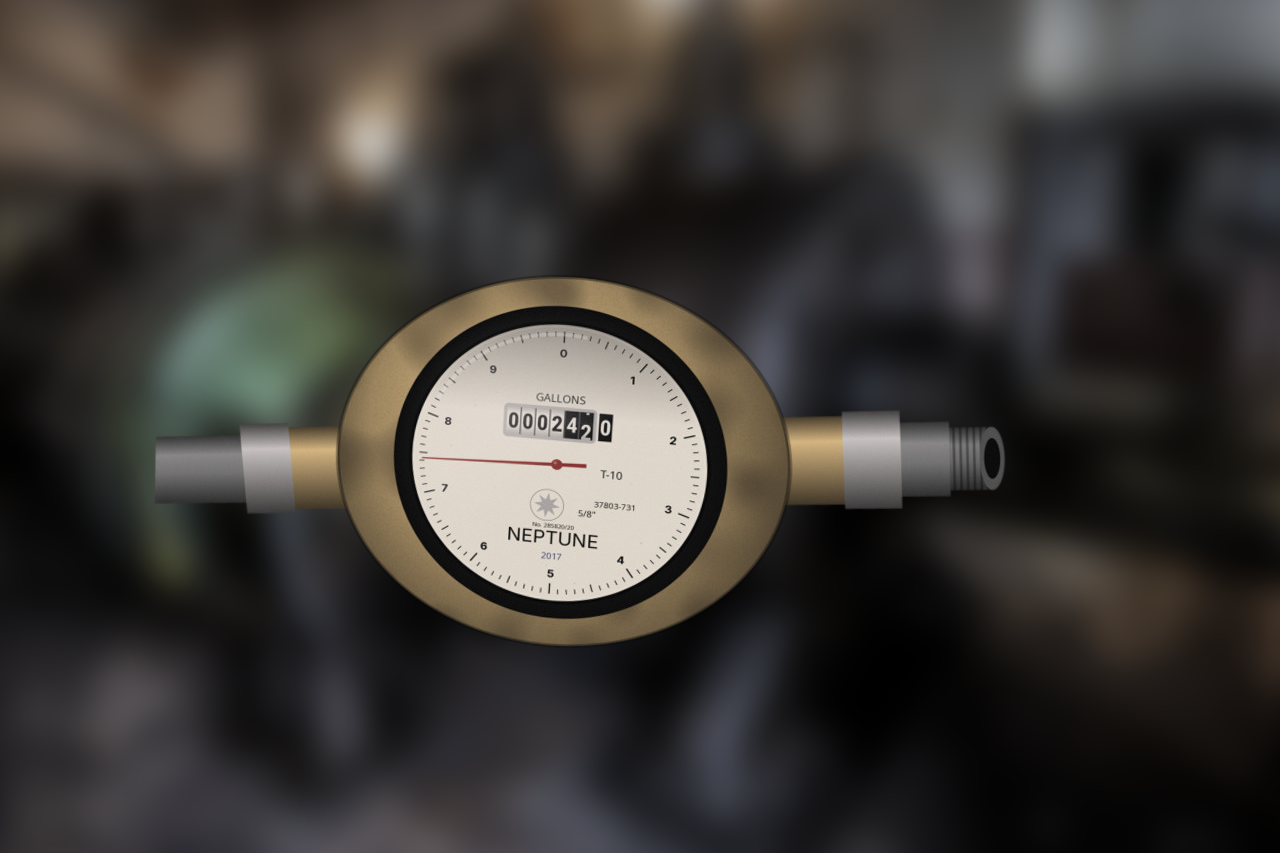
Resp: 2417.4 gal
